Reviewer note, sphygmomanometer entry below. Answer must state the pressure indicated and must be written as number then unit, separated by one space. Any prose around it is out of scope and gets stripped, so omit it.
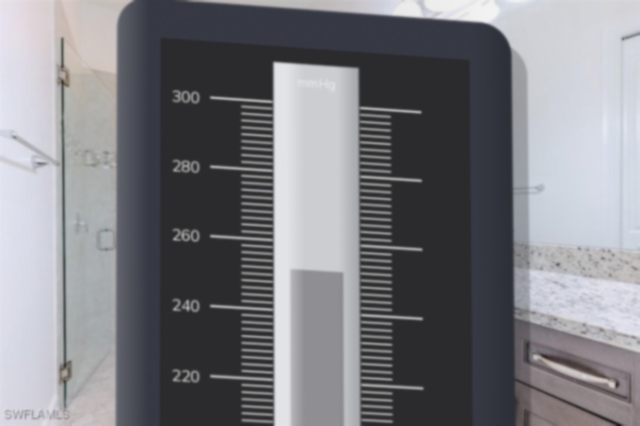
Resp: 252 mmHg
